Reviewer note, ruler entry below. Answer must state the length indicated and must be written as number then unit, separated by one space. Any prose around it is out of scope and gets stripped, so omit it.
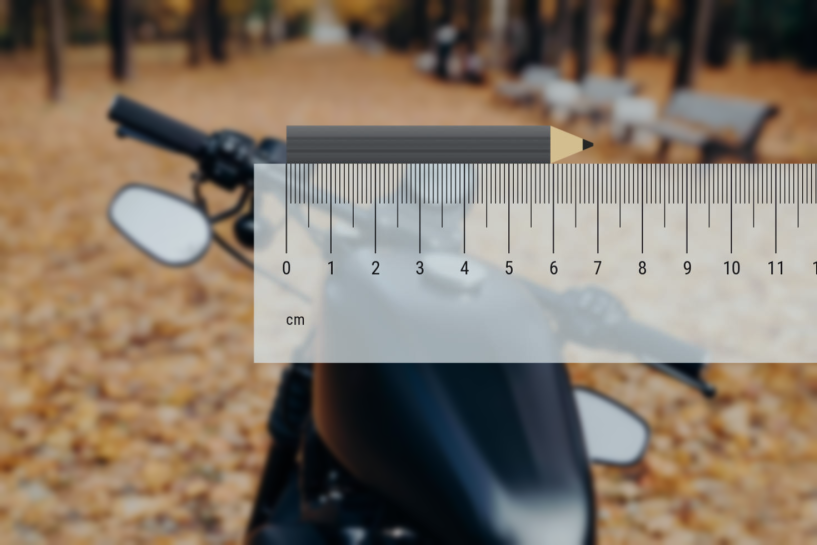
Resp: 6.9 cm
